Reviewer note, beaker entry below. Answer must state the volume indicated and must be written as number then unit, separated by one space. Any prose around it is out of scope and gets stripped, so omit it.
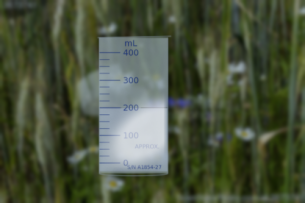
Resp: 200 mL
